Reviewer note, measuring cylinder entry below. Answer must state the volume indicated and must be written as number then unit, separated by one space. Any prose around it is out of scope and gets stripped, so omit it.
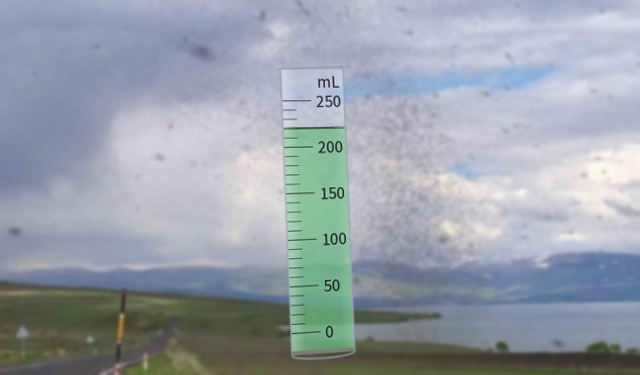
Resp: 220 mL
